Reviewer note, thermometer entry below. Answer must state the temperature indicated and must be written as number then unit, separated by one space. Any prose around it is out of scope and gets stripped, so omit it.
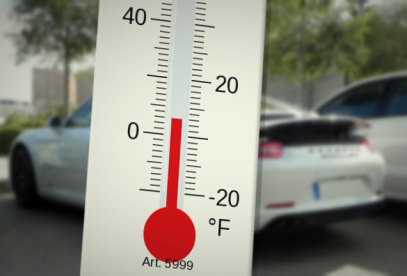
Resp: 6 °F
